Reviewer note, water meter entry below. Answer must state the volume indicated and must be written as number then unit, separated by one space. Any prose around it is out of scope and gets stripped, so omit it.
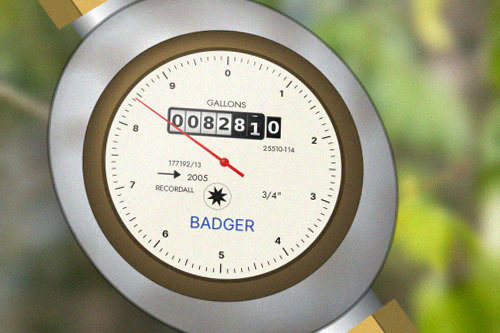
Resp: 82808.4 gal
